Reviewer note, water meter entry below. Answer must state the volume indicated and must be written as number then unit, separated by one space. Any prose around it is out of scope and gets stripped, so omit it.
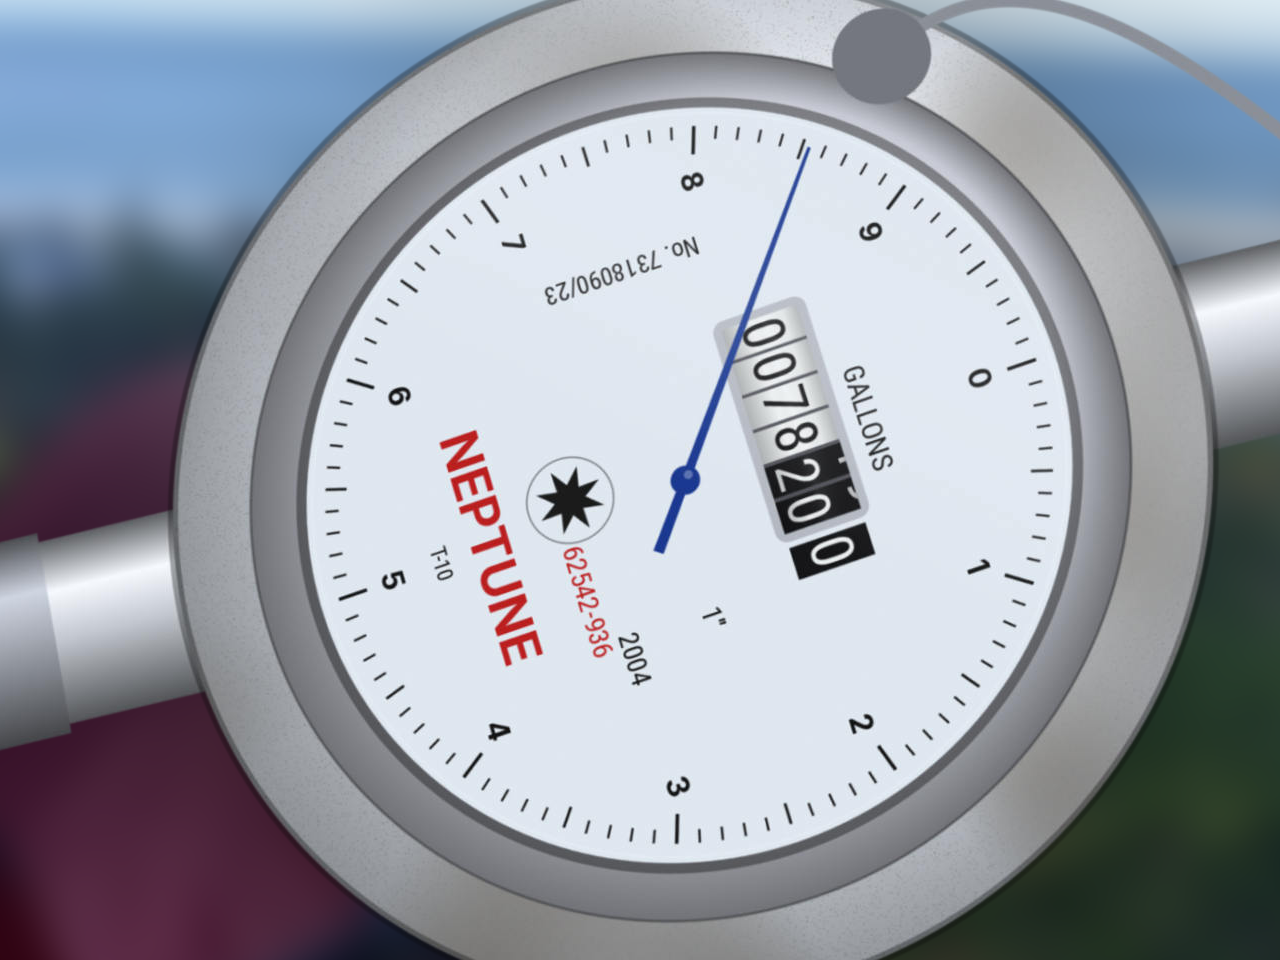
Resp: 78198.5 gal
